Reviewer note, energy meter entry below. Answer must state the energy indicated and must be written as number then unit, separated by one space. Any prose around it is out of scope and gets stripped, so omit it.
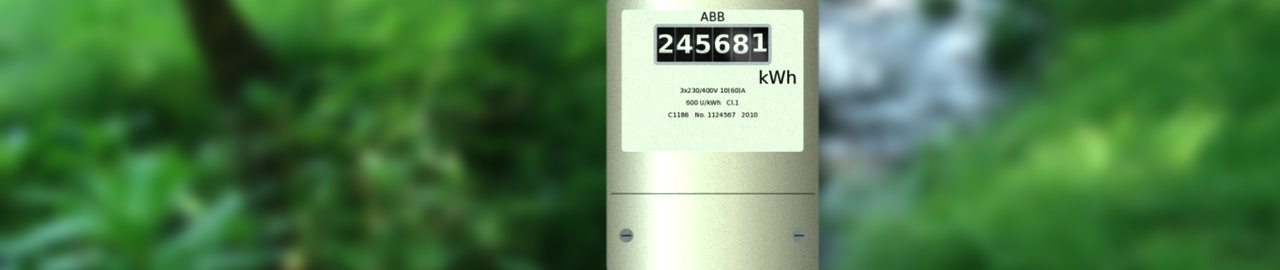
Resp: 245681 kWh
